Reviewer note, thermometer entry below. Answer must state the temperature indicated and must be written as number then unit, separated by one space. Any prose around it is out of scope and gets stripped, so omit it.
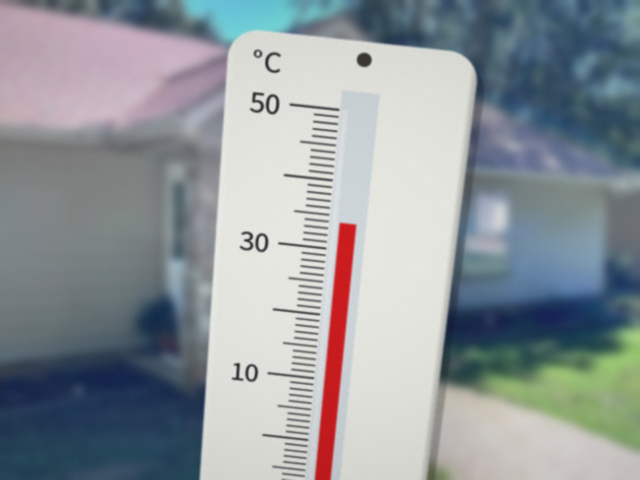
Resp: 34 °C
